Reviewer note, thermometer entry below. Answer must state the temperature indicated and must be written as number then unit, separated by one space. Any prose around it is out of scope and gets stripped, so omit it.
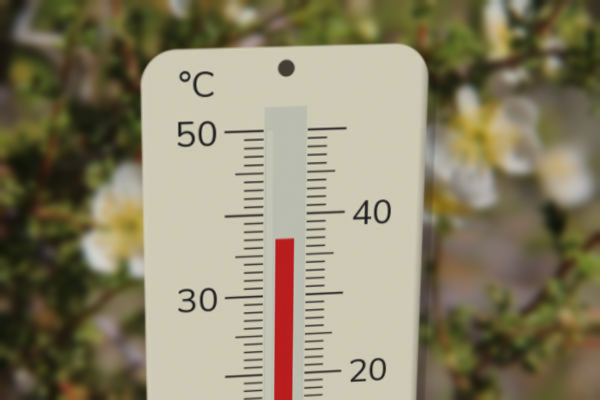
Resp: 37 °C
